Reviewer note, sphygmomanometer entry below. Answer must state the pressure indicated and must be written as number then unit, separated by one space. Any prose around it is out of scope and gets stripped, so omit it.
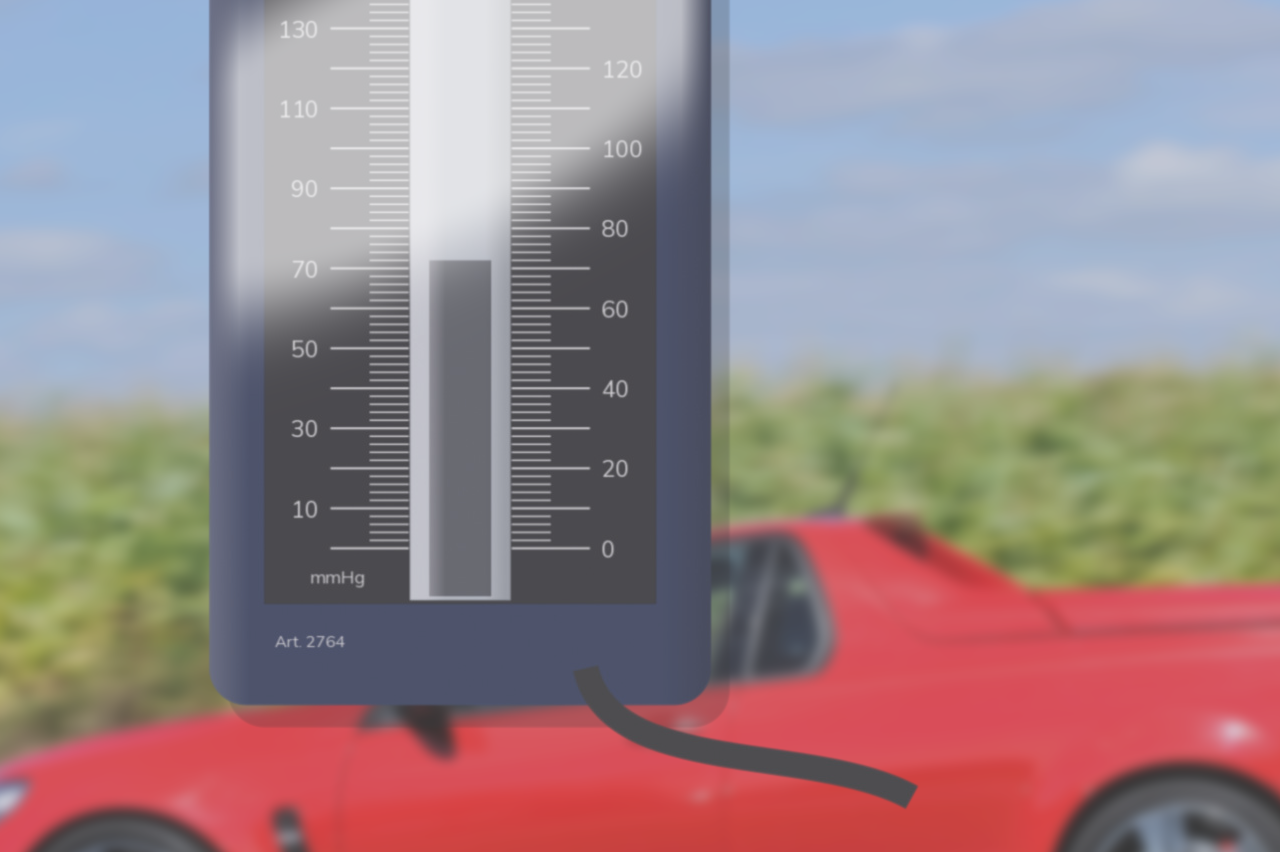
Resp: 72 mmHg
